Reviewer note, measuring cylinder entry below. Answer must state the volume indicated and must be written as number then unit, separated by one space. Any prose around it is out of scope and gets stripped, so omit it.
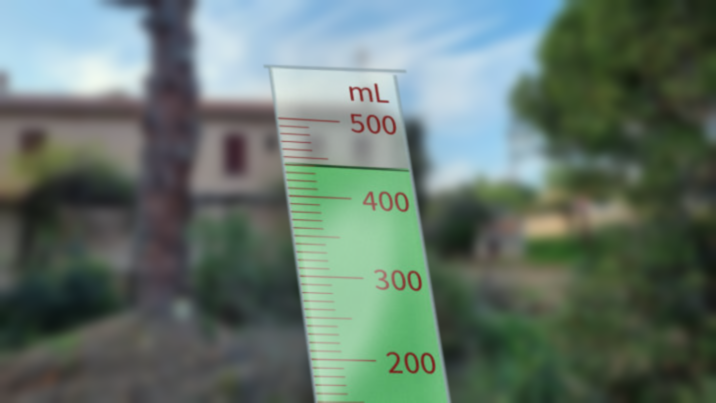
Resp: 440 mL
